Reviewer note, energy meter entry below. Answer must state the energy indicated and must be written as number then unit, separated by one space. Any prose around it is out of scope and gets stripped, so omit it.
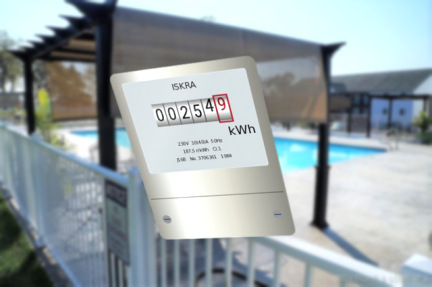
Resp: 254.9 kWh
